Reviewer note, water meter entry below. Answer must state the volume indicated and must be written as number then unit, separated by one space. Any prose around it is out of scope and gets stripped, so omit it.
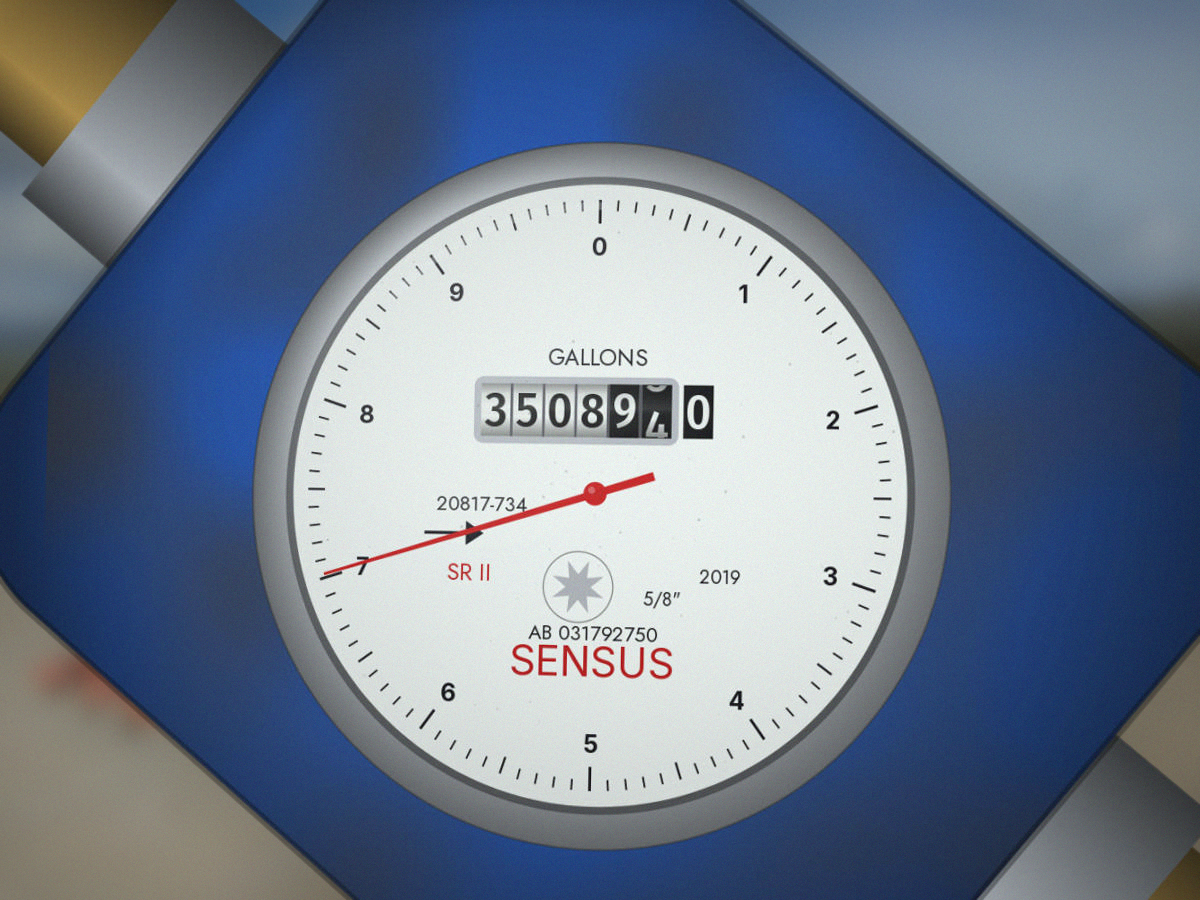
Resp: 3508937.0 gal
